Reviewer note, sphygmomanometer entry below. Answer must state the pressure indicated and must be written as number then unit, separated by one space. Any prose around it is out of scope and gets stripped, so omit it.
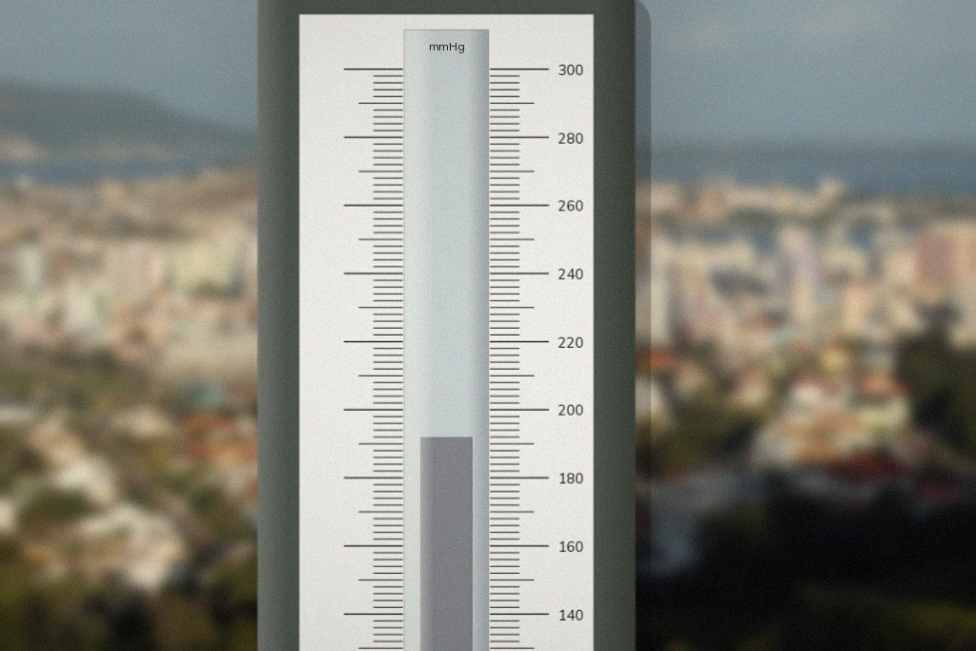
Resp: 192 mmHg
